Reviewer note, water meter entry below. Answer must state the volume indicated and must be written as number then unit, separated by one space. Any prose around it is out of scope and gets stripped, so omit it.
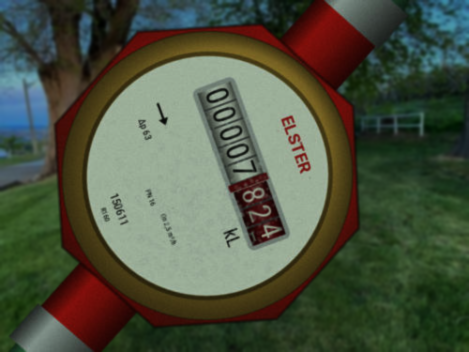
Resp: 7.824 kL
